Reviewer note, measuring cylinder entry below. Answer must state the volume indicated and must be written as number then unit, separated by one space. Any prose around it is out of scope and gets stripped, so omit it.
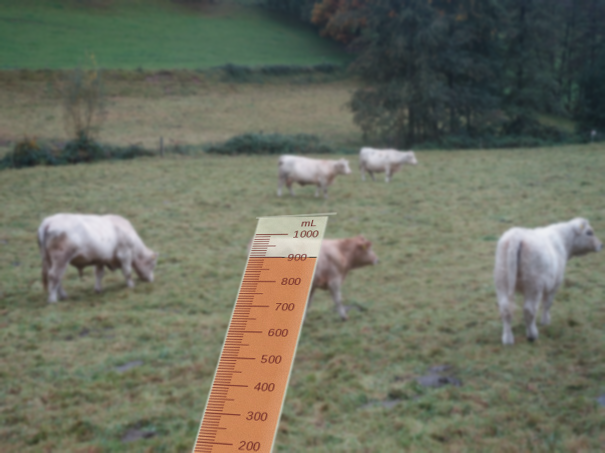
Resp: 900 mL
